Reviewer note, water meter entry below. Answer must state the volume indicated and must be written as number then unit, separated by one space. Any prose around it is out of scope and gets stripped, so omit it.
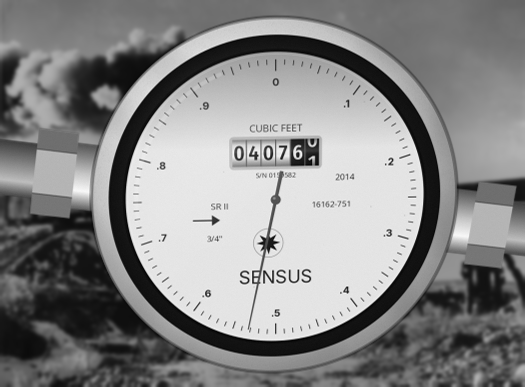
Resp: 40760.53 ft³
